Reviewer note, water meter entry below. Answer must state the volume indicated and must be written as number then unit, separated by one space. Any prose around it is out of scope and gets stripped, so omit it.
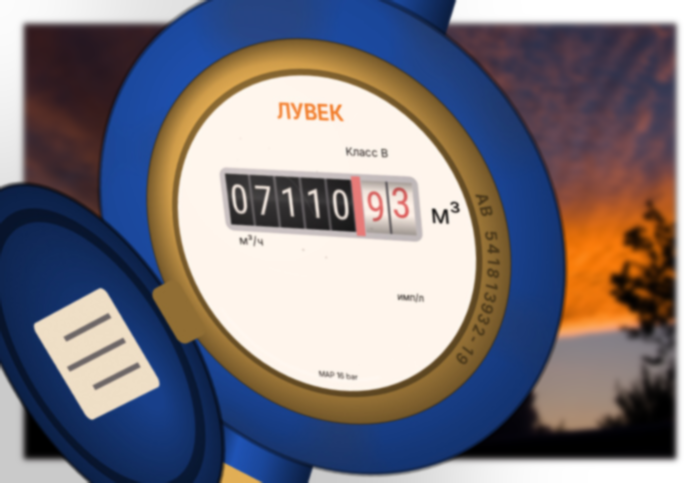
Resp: 7110.93 m³
